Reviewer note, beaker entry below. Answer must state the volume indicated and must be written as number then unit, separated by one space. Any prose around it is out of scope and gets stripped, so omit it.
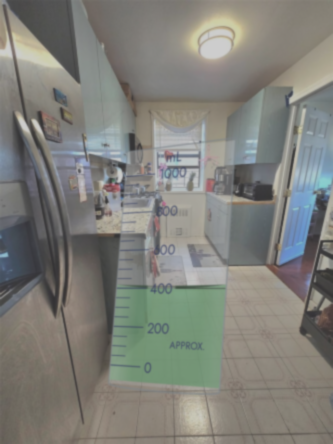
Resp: 400 mL
